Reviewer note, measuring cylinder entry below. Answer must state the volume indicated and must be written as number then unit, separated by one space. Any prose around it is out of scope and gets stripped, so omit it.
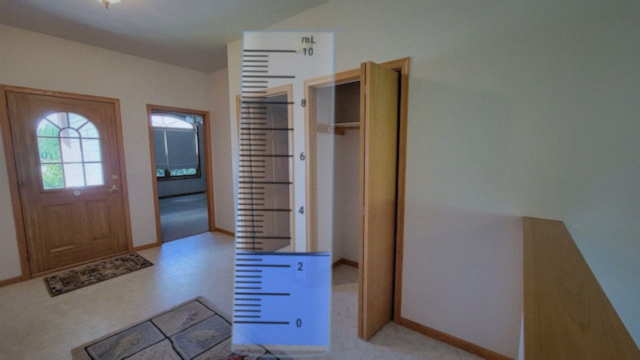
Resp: 2.4 mL
